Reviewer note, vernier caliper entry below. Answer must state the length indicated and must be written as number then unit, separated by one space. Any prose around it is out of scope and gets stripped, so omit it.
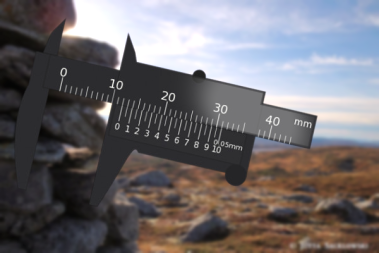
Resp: 12.0 mm
